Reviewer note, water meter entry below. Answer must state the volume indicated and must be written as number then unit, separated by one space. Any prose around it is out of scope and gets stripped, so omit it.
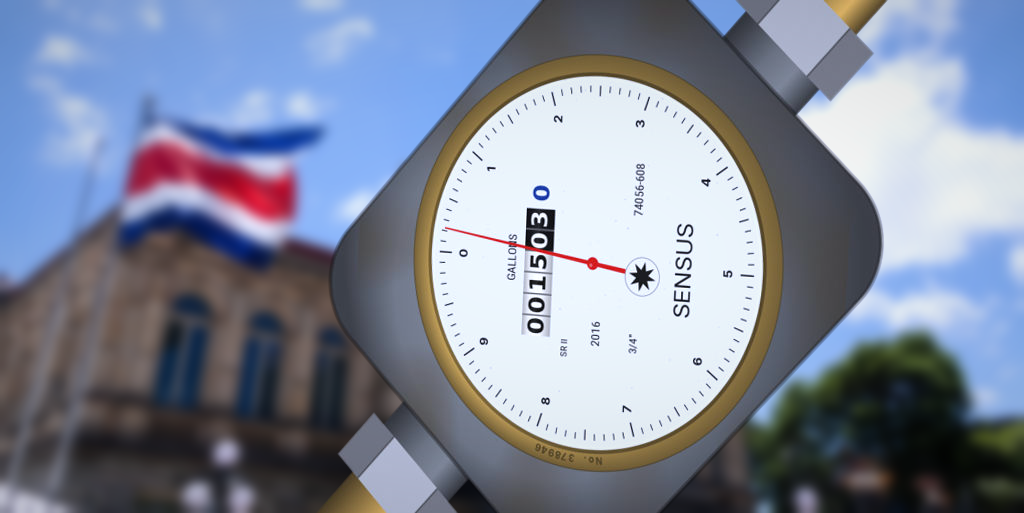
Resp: 15030.2 gal
